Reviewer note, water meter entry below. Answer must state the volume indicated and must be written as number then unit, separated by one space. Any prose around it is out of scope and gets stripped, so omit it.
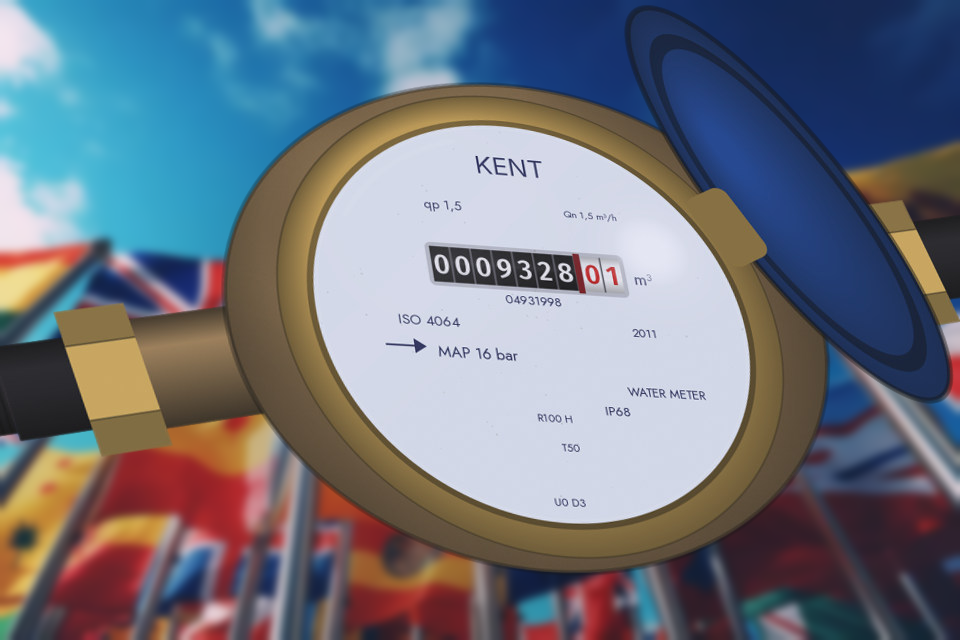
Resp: 9328.01 m³
